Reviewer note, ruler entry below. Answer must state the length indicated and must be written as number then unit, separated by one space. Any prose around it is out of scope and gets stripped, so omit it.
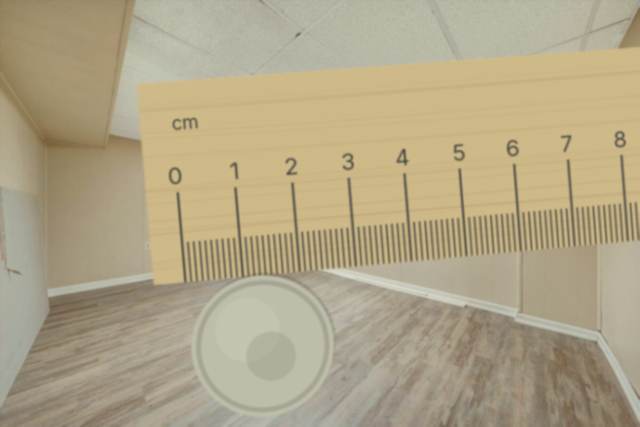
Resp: 2.5 cm
